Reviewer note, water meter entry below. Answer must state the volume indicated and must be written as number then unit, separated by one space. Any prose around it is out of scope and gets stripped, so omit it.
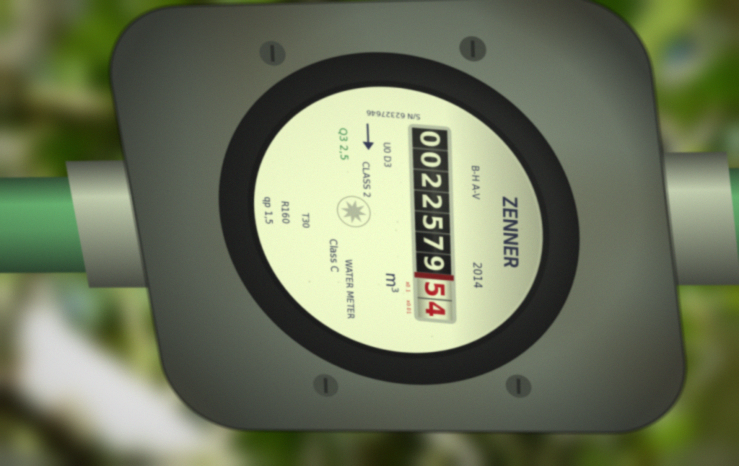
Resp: 22579.54 m³
